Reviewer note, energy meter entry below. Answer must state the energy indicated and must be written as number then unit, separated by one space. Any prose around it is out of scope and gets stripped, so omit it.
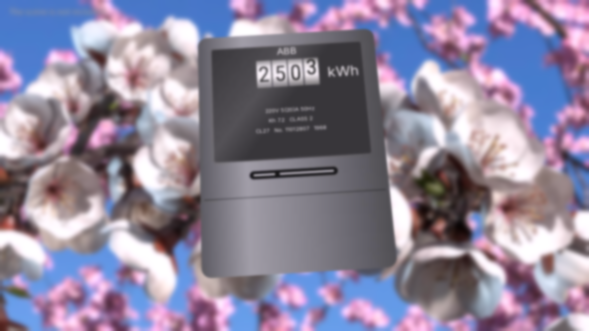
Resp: 2503 kWh
